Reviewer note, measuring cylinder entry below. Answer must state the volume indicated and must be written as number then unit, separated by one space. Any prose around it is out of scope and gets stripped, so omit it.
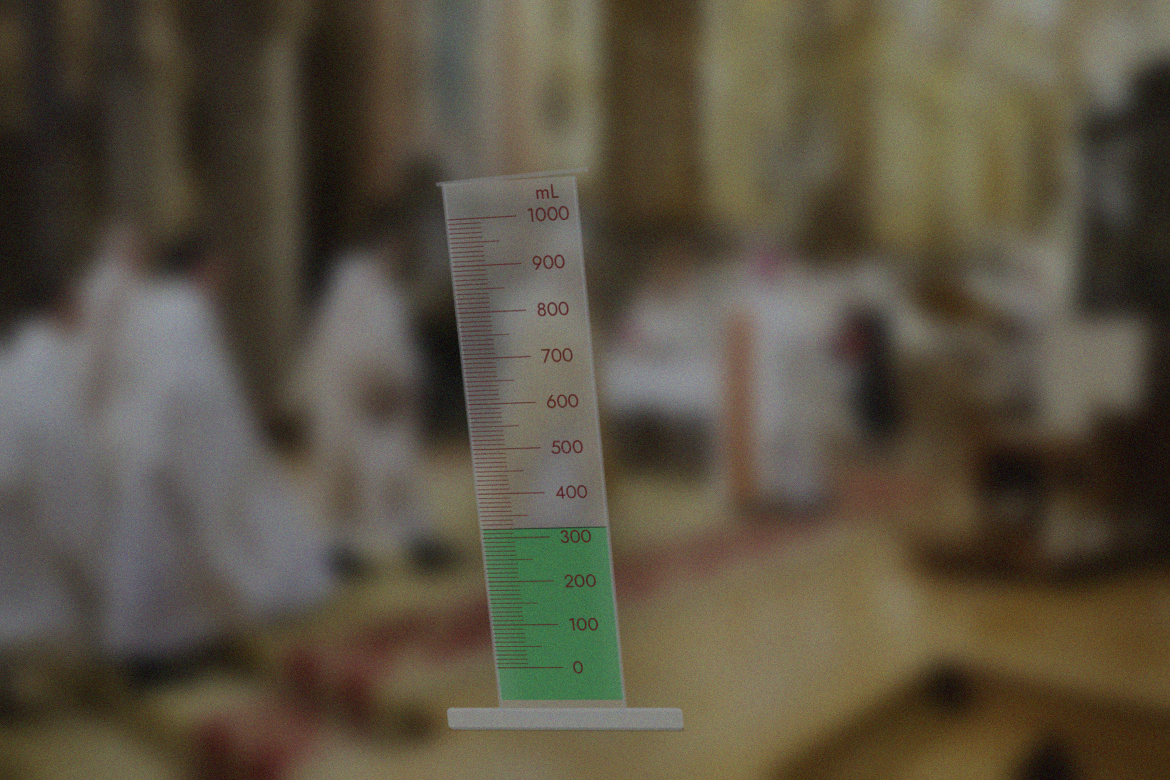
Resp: 320 mL
